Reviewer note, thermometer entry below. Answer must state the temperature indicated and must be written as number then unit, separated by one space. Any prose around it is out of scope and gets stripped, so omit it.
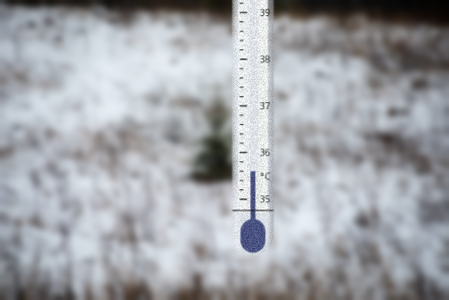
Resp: 35.6 °C
